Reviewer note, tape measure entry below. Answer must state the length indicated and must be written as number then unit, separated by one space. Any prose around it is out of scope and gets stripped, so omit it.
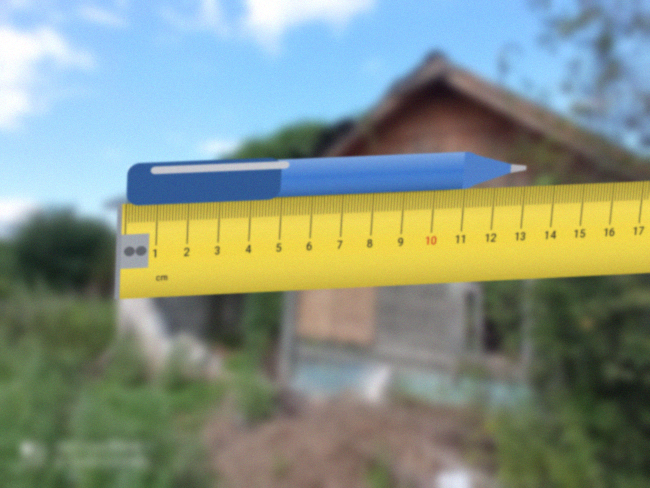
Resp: 13 cm
